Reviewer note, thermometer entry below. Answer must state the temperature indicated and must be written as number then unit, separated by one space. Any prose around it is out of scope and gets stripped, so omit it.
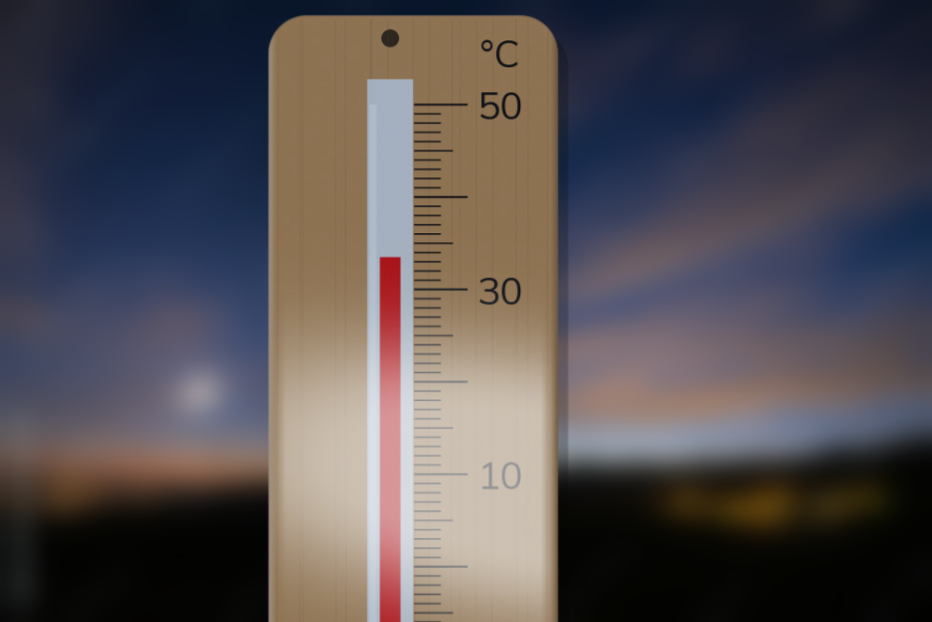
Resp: 33.5 °C
